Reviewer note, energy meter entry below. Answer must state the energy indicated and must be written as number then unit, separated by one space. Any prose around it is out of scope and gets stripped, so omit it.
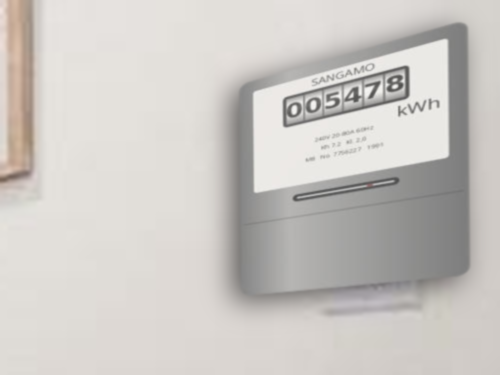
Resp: 5478 kWh
